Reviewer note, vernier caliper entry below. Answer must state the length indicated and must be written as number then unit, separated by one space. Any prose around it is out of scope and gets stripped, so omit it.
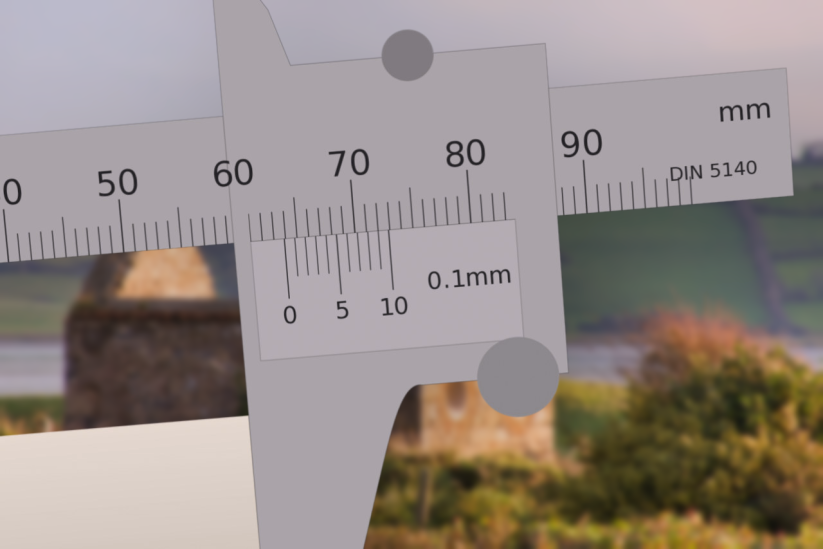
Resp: 63.9 mm
